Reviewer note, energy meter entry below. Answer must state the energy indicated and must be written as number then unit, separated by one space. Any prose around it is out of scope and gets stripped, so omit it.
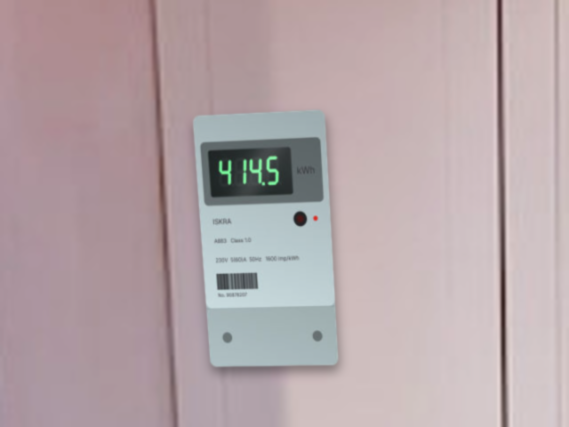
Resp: 414.5 kWh
